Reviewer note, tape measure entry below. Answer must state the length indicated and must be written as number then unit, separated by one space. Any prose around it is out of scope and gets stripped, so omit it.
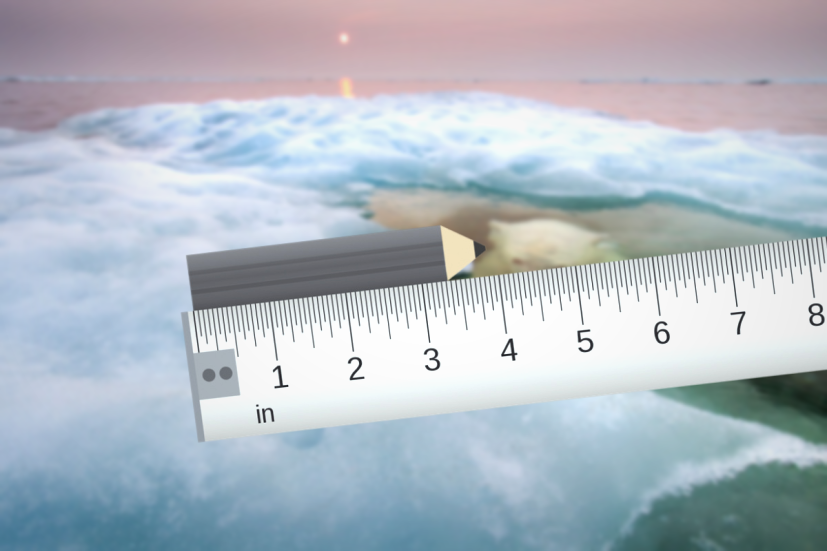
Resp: 3.875 in
